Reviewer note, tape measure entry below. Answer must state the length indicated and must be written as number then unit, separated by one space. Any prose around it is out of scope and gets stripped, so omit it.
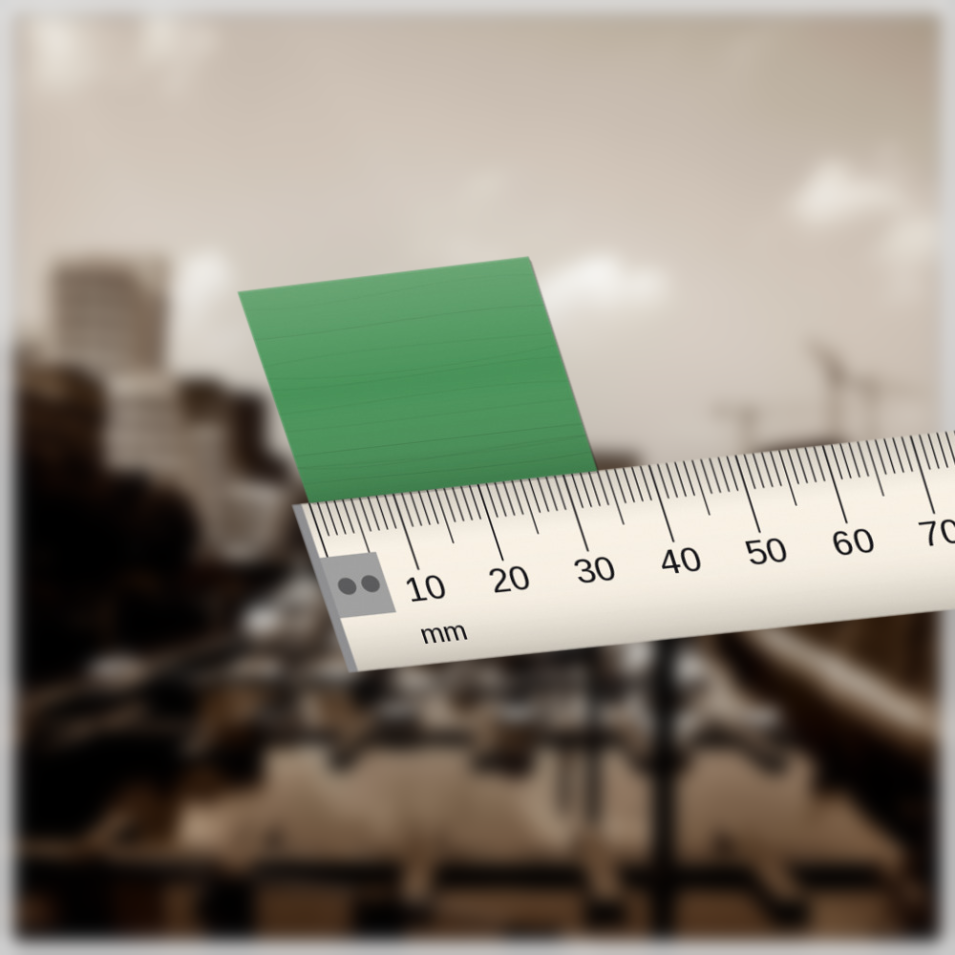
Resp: 34 mm
